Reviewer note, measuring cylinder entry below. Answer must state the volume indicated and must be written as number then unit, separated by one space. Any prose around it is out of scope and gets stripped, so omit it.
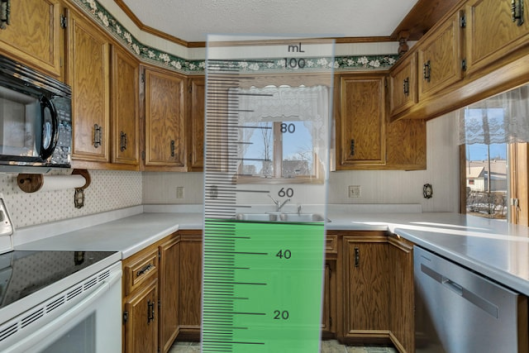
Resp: 50 mL
